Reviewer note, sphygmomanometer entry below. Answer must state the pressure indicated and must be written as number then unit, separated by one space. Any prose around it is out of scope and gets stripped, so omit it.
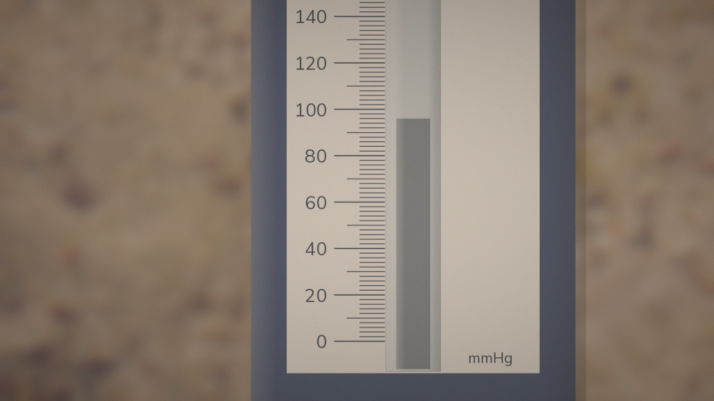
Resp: 96 mmHg
